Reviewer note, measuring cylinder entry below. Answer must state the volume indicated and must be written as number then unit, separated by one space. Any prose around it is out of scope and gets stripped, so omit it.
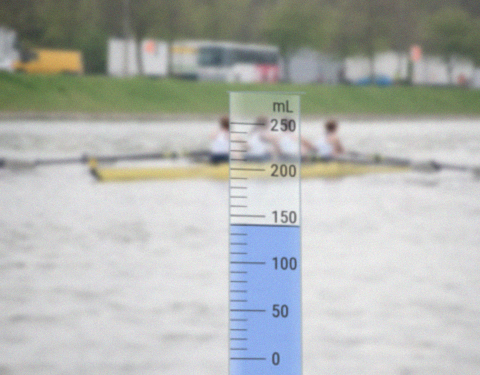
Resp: 140 mL
